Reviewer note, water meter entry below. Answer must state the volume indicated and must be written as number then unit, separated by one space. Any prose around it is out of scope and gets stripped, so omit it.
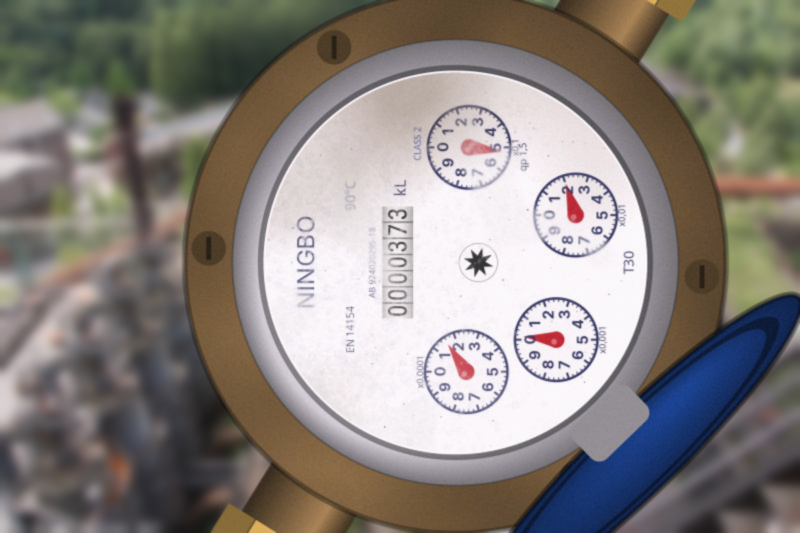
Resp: 373.5201 kL
